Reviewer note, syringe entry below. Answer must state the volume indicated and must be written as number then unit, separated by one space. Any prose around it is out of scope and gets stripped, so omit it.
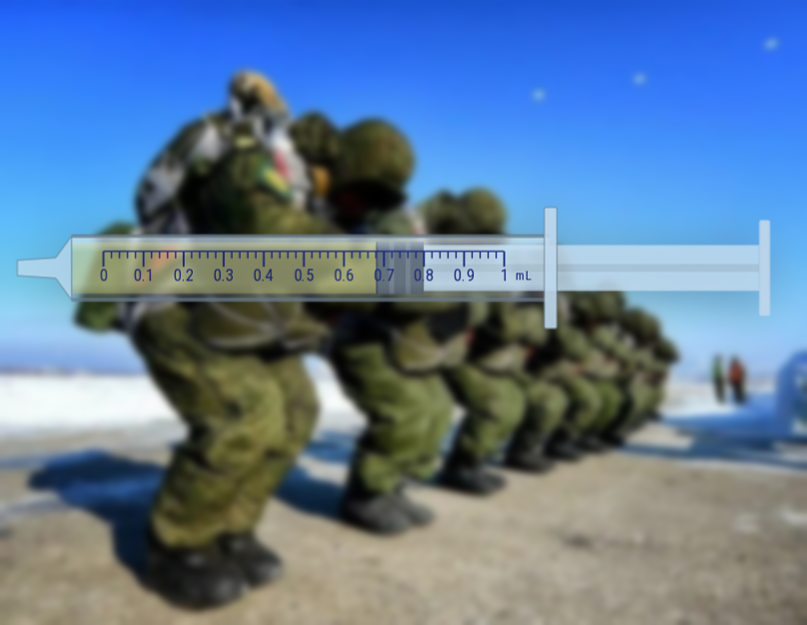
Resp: 0.68 mL
